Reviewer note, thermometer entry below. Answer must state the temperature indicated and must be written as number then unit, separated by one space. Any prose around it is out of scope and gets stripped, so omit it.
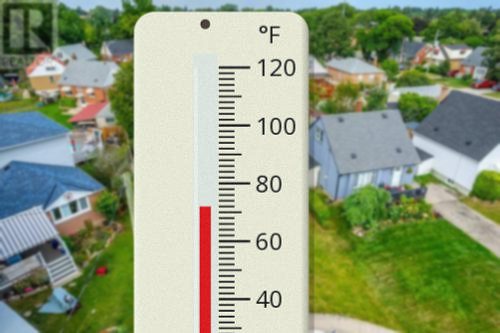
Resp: 72 °F
